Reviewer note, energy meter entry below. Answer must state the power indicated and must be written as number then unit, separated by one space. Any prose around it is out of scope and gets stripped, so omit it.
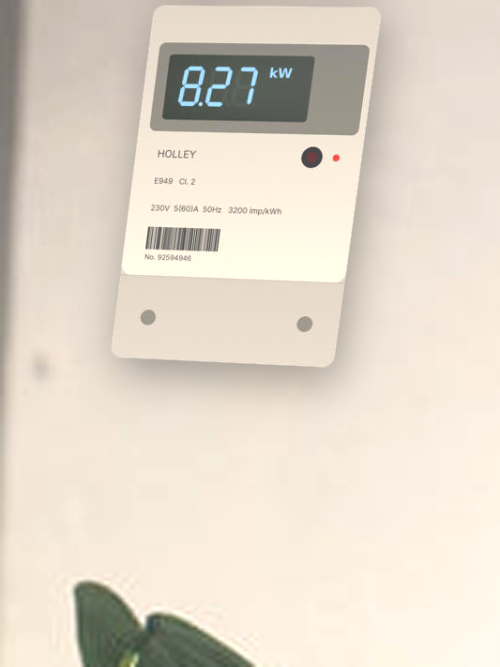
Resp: 8.27 kW
